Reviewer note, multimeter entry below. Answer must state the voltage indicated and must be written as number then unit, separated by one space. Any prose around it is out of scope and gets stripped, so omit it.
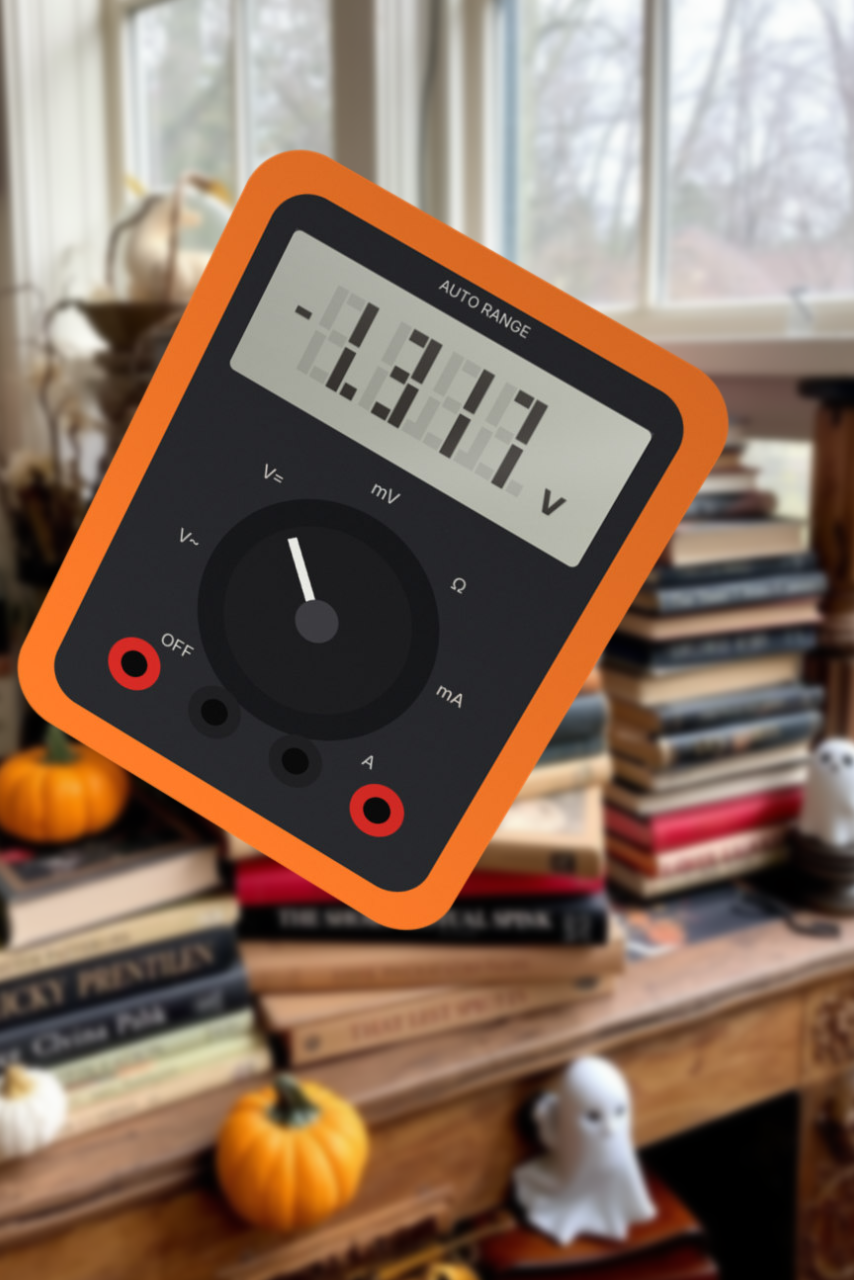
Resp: -1.317 V
